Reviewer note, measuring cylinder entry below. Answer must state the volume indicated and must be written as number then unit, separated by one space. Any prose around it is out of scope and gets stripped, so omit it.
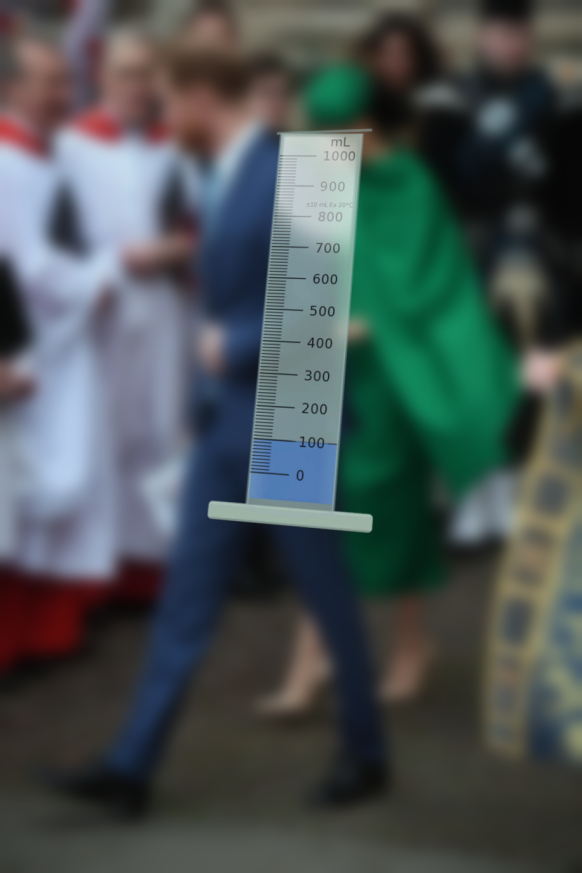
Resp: 100 mL
